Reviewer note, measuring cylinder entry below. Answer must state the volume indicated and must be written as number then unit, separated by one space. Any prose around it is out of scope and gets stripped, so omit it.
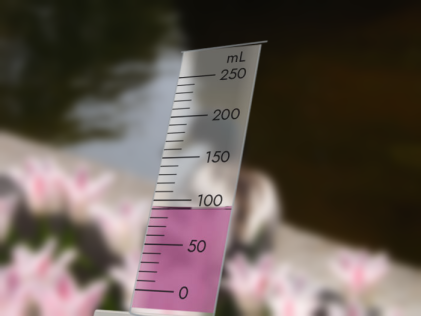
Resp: 90 mL
